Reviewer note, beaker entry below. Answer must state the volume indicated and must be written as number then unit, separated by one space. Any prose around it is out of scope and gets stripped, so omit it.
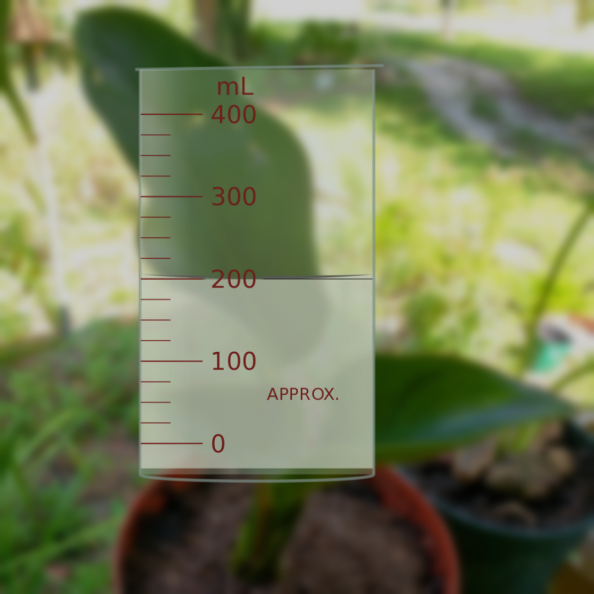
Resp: 200 mL
